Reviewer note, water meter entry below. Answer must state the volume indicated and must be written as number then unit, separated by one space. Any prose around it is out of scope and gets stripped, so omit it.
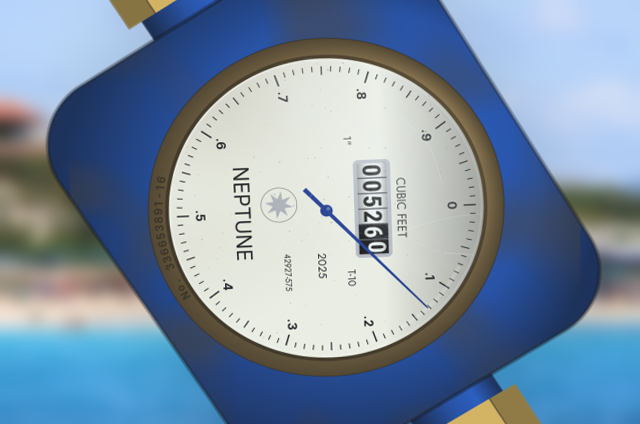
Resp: 5260.13 ft³
